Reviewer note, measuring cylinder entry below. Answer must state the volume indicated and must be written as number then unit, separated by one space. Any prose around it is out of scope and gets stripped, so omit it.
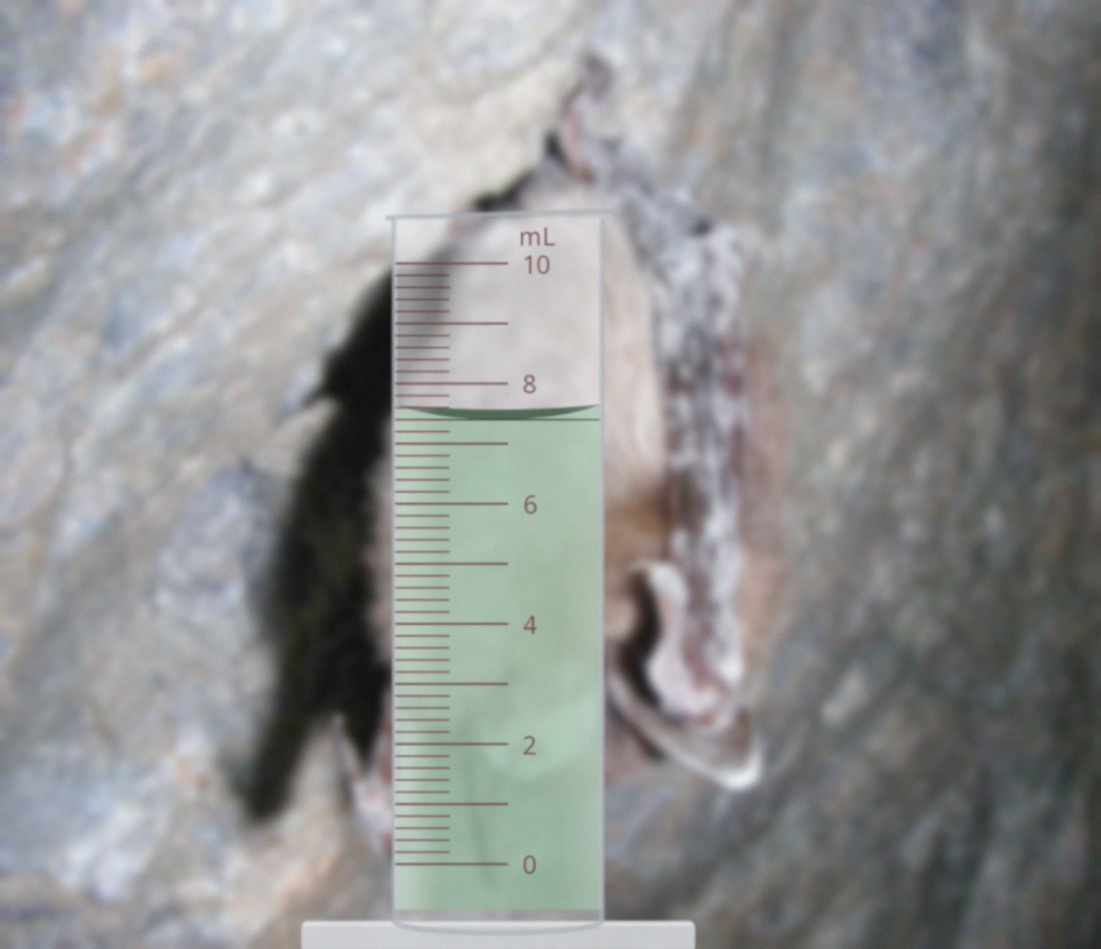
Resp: 7.4 mL
